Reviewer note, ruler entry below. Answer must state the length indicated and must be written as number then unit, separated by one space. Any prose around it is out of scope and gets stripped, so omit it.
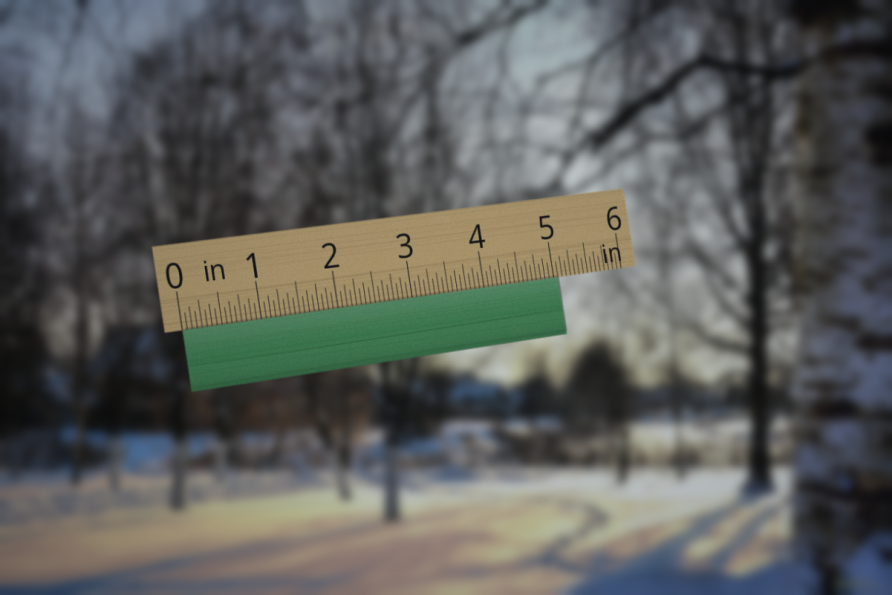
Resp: 5.0625 in
